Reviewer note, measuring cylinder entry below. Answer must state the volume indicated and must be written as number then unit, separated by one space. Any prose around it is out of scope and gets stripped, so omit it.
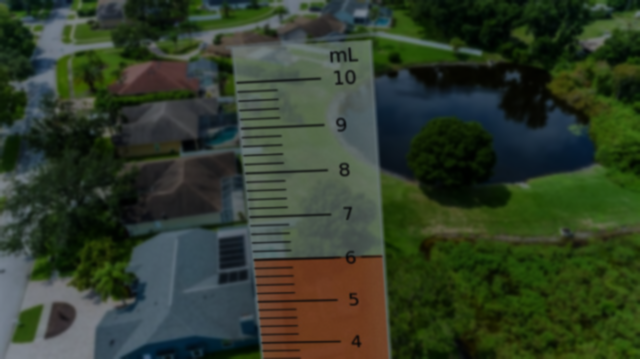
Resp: 6 mL
